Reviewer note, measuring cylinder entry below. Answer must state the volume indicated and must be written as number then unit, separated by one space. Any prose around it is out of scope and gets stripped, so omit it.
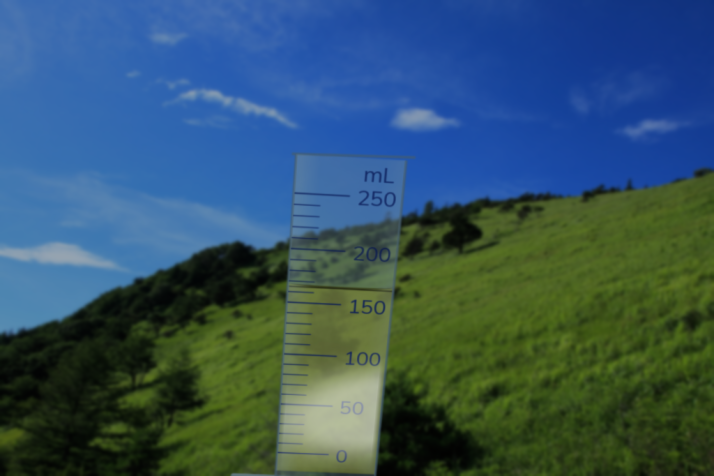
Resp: 165 mL
